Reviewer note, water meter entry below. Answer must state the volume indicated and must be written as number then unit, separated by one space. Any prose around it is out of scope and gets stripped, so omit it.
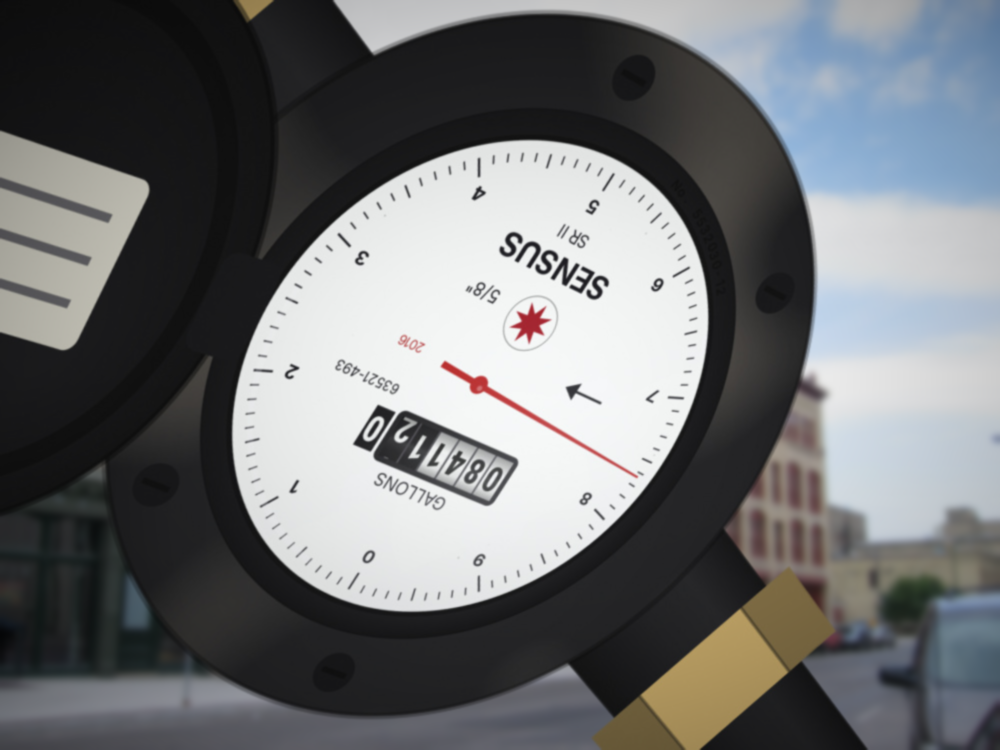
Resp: 841117.6 gal
